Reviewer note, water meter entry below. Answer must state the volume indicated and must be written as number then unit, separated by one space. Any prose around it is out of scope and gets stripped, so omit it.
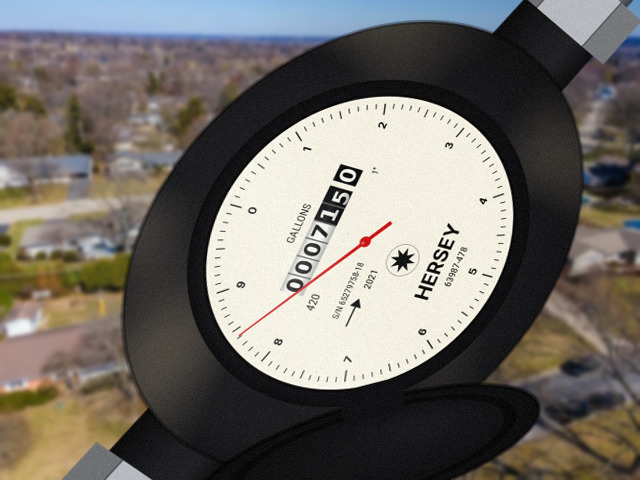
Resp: 7148.4 gal
